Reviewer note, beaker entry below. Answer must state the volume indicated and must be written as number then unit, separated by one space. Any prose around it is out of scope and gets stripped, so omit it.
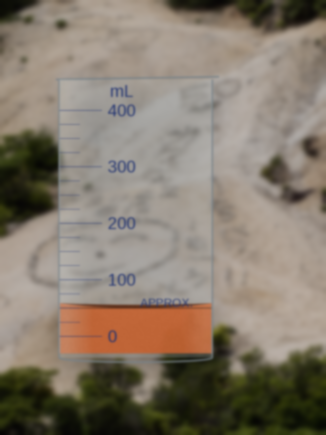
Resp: 50 mL
